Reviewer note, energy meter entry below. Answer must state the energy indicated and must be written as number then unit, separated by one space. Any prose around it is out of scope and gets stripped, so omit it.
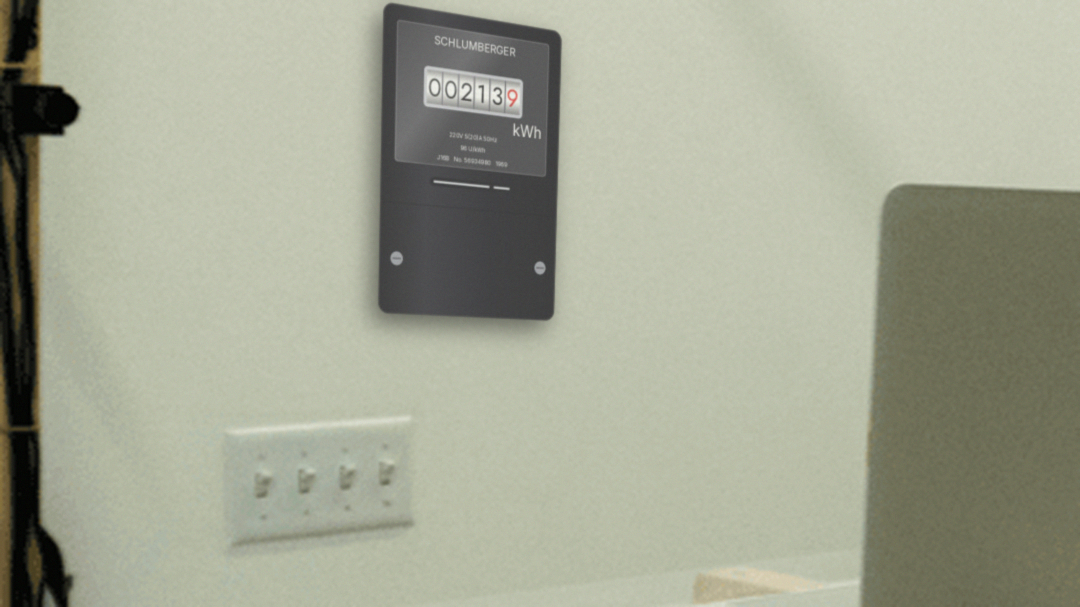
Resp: 213.9 kWh
